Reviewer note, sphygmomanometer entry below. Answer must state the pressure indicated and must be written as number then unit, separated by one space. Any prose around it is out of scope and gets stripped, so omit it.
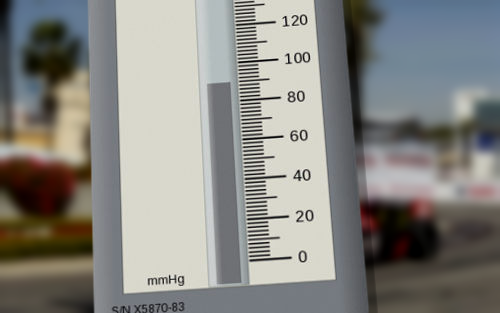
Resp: 90 mmHg
